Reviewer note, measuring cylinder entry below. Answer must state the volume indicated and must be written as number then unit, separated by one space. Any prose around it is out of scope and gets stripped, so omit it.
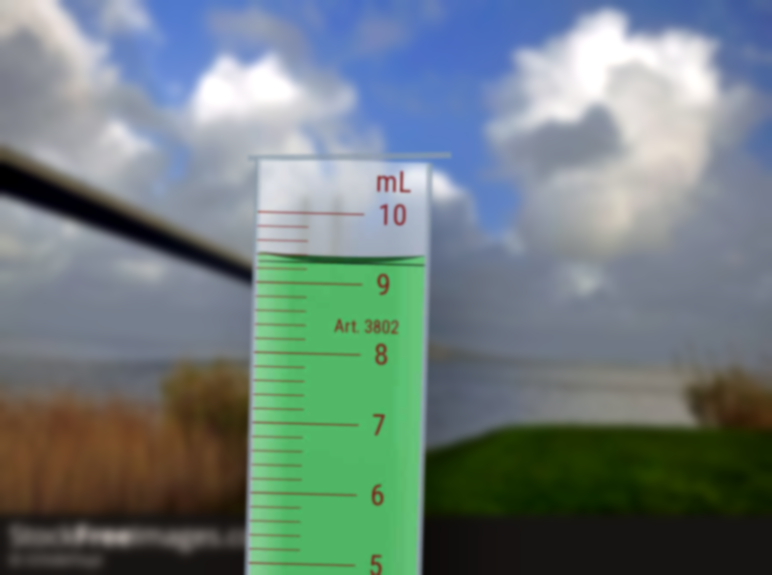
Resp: 9.3 mL
